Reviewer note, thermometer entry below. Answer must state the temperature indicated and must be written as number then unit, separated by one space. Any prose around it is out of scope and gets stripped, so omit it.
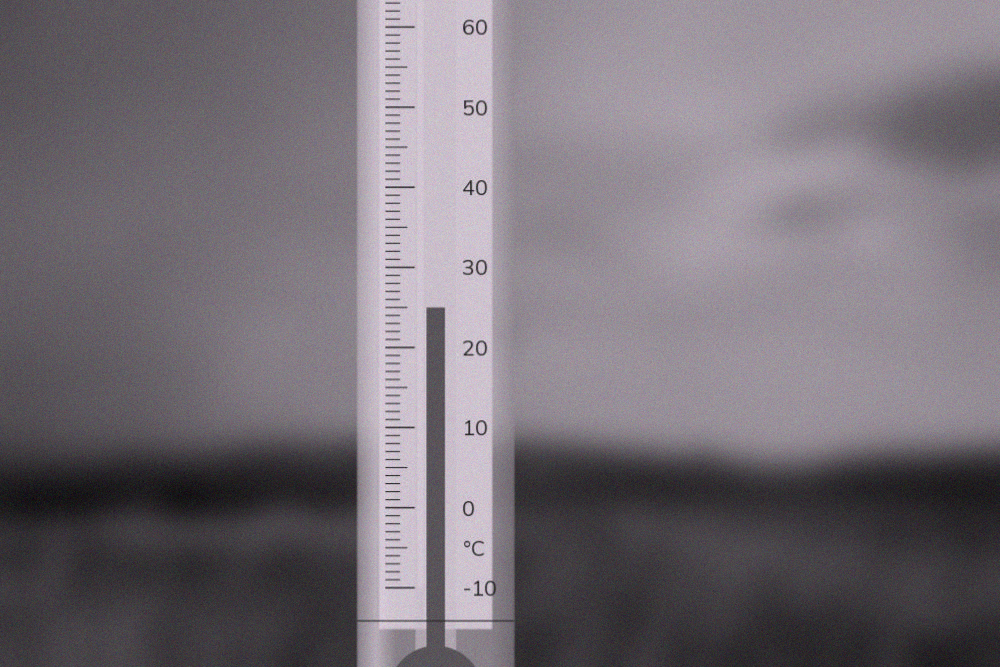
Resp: 25 °C
